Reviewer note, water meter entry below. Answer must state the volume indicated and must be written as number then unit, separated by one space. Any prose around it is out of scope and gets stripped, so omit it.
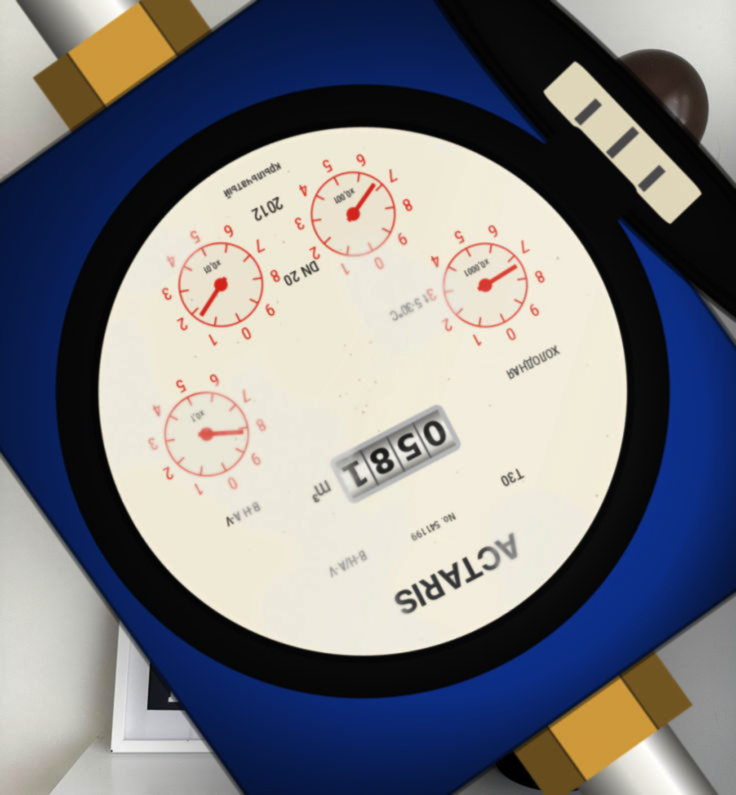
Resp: 581.8167 m³
